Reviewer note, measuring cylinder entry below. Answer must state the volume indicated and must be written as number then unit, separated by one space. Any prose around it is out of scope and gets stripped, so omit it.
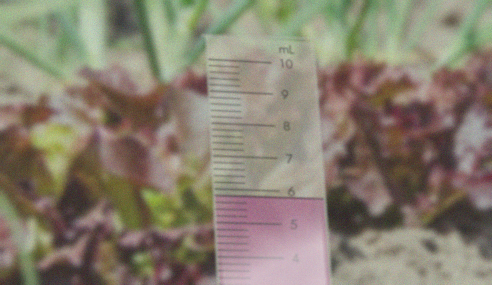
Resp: 5.8 mL
